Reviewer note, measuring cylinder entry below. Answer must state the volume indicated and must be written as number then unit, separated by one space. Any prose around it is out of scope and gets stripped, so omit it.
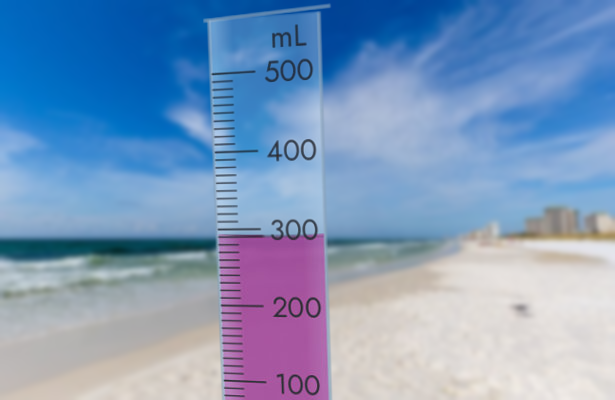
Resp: 290 mL
